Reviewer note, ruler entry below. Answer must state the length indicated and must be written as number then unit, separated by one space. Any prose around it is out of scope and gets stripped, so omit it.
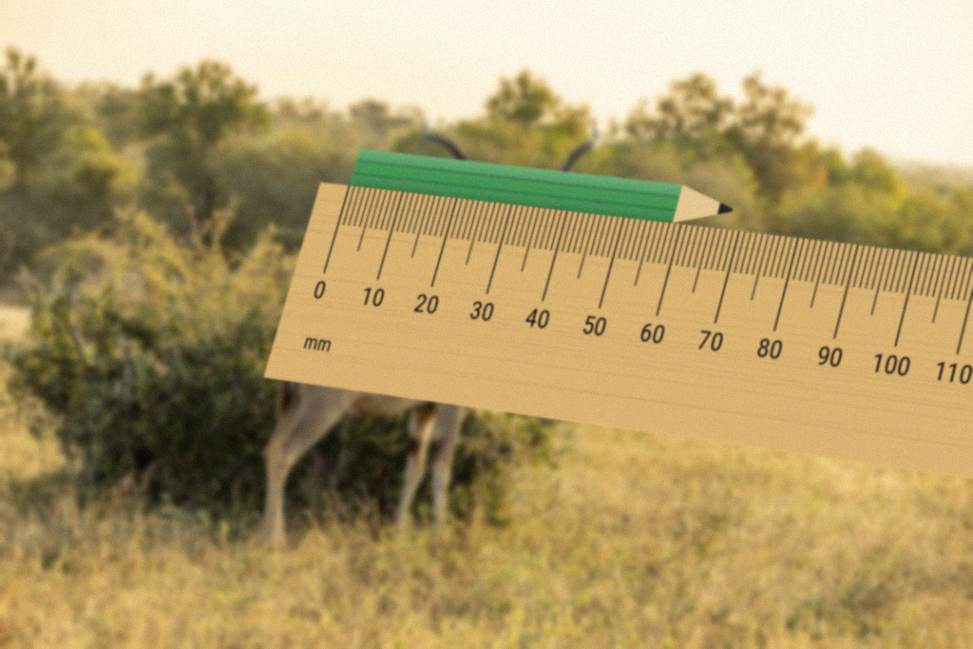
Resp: 68 mm
